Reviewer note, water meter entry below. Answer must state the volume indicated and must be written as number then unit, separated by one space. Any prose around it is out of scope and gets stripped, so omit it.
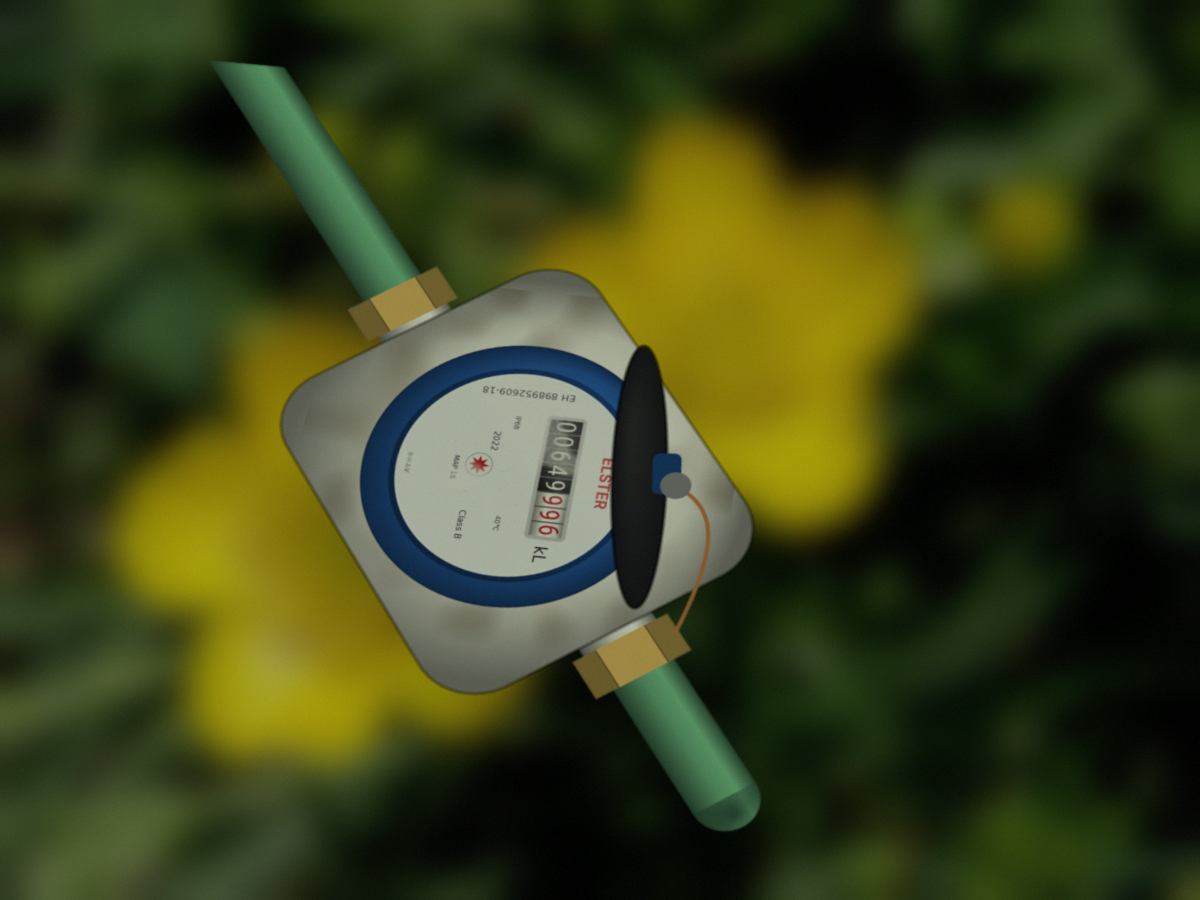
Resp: 649.996 kL
